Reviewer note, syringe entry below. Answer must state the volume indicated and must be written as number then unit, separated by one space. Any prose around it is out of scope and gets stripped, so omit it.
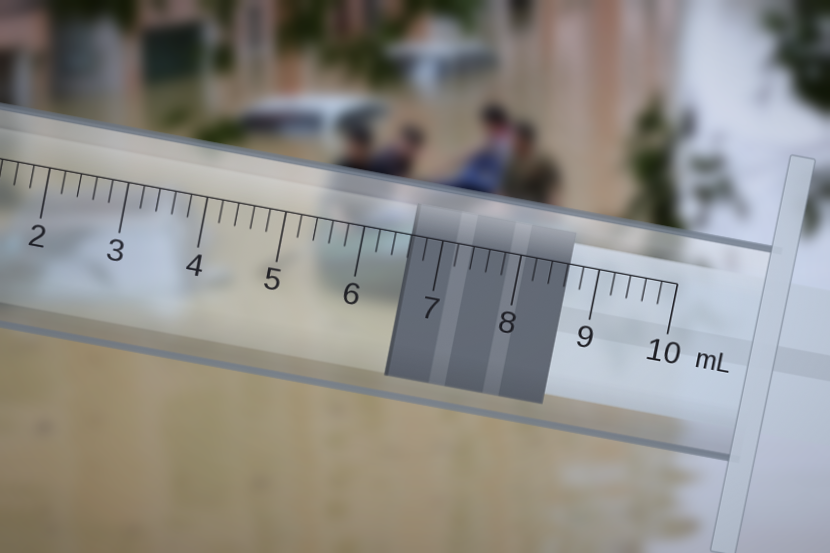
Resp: 6.6 mL
